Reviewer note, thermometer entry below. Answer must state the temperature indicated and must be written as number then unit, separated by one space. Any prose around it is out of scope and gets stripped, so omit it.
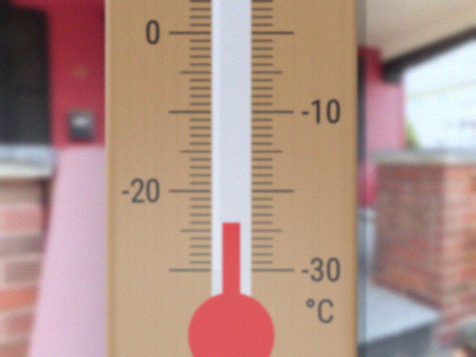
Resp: -24 °C
